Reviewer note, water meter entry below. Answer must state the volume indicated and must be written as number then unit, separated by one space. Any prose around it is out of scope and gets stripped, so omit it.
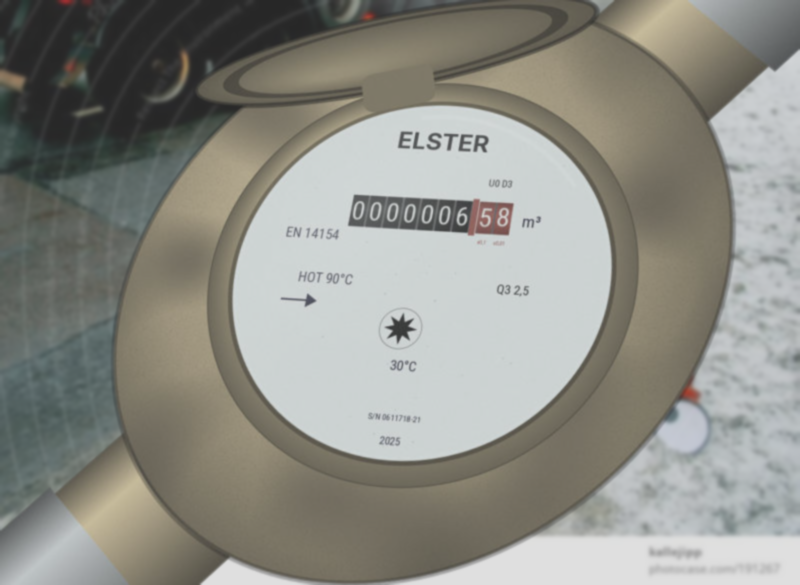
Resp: 6.58 m³
